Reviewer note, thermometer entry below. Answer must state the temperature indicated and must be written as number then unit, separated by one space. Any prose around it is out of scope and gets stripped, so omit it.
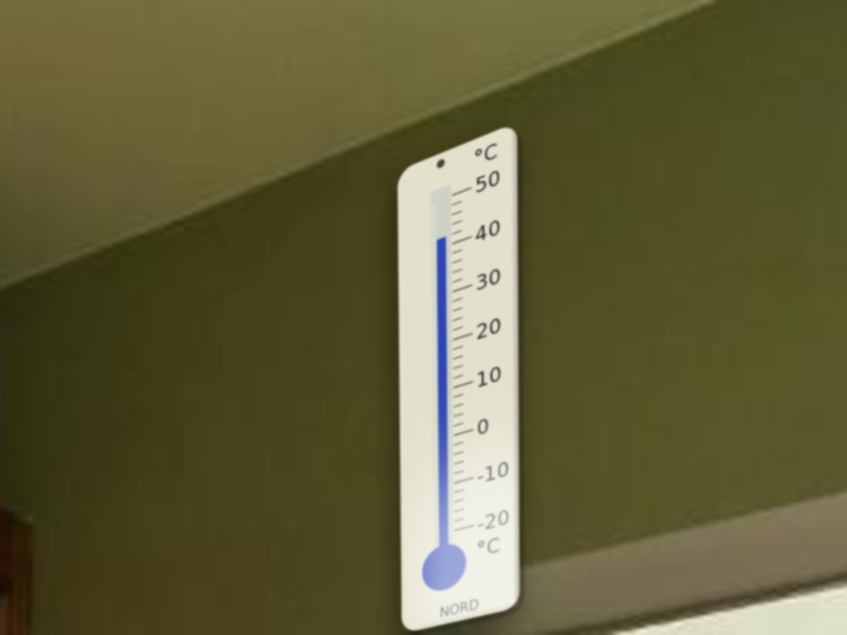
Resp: 42 °C
